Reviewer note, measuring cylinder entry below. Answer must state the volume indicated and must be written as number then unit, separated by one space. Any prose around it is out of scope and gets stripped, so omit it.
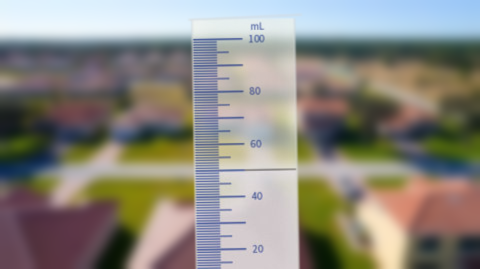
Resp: 50 mL
